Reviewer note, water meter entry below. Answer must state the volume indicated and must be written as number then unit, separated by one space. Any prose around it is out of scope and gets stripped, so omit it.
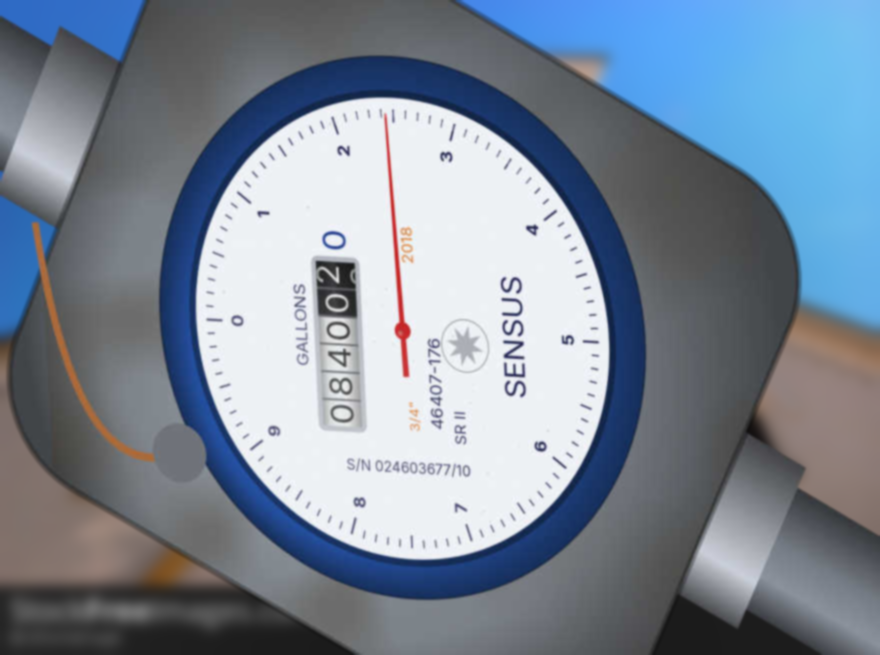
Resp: 840022.4 gal
